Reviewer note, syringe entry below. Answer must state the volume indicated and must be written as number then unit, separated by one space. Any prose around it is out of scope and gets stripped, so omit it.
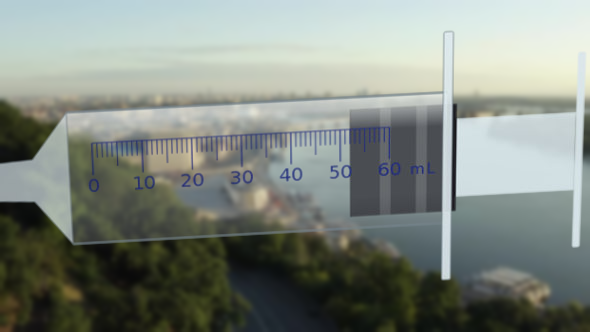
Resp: 52 mL
